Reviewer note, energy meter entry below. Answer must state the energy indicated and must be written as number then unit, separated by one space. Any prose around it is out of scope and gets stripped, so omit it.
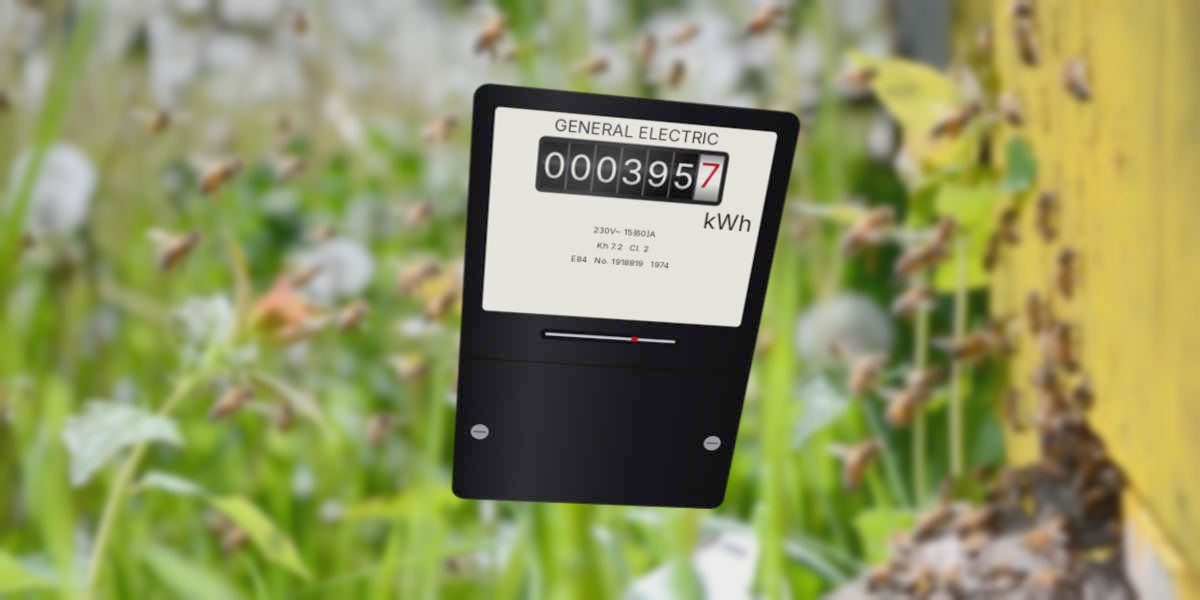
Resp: 395.7 kWh
